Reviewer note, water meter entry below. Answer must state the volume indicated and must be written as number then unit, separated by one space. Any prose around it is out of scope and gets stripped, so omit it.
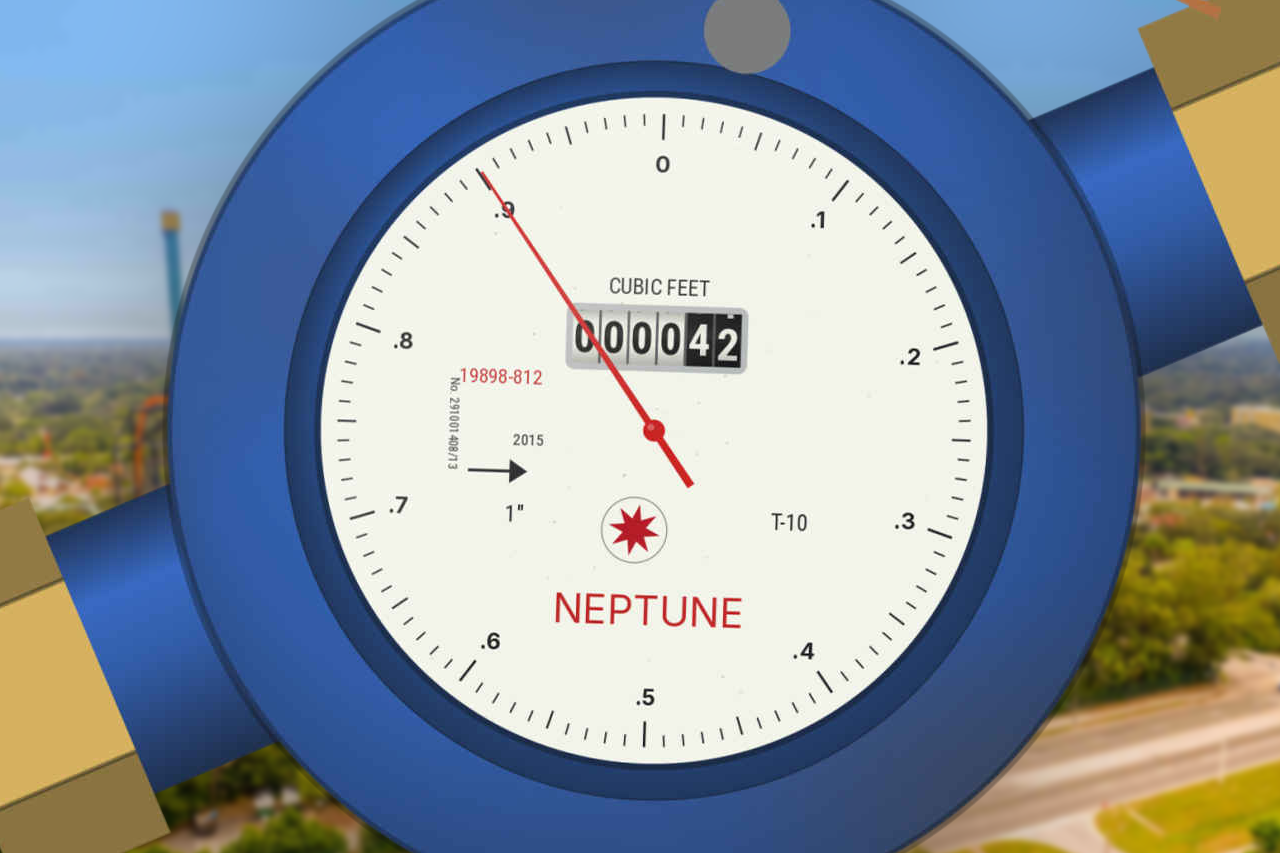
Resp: 41.90 ft³
